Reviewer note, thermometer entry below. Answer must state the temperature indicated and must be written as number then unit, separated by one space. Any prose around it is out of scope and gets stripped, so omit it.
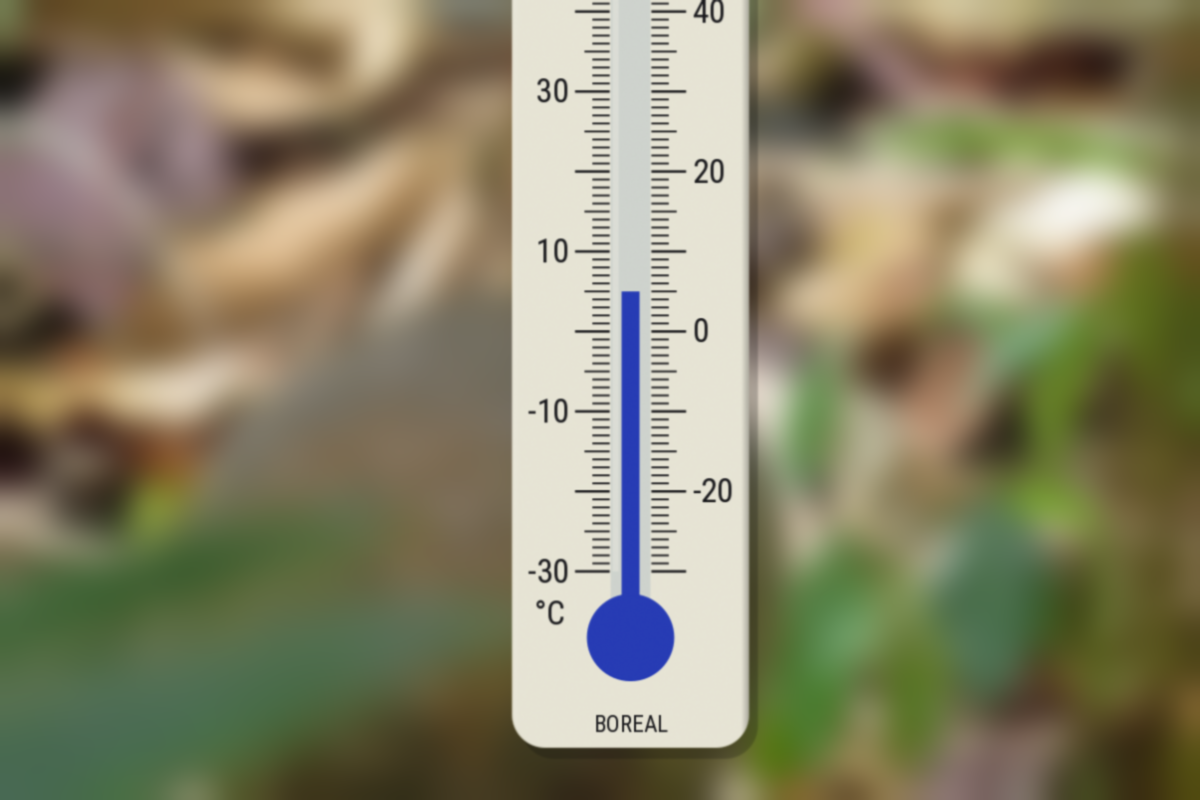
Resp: 5 °C
